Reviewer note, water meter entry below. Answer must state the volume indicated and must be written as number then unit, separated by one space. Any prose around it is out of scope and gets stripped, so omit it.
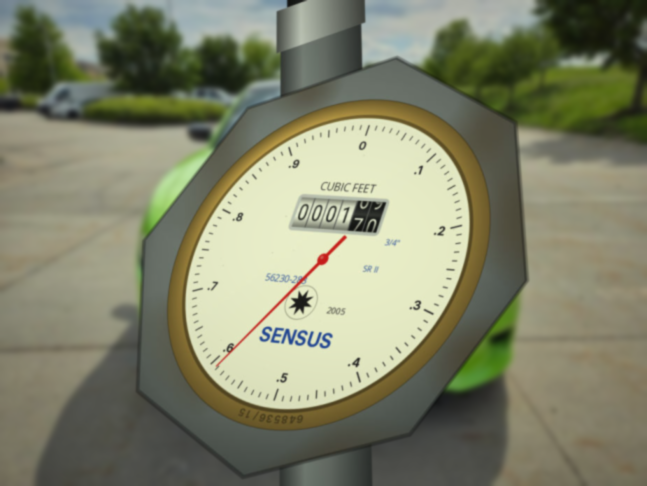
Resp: 169.59 ft³
